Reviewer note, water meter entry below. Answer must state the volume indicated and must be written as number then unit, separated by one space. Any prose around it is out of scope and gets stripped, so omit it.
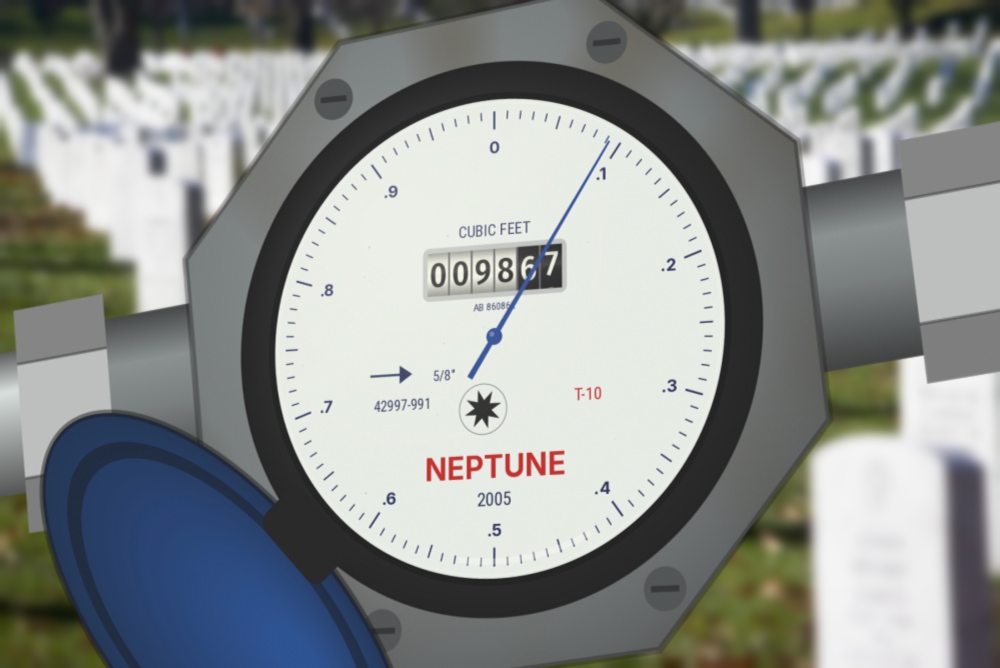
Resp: 9867.09 ft³
